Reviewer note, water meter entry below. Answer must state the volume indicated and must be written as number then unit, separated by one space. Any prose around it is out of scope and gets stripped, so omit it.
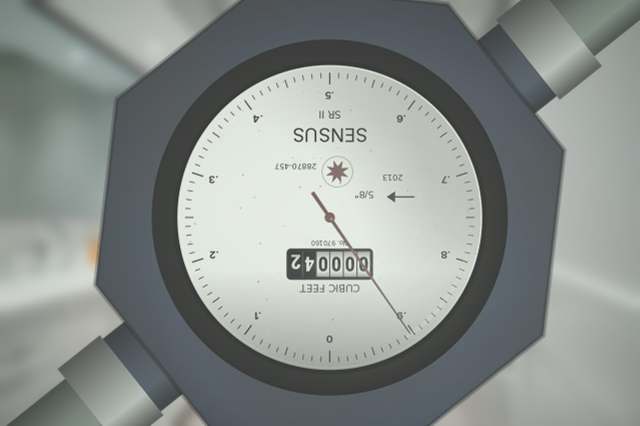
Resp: 41.90 ft³
